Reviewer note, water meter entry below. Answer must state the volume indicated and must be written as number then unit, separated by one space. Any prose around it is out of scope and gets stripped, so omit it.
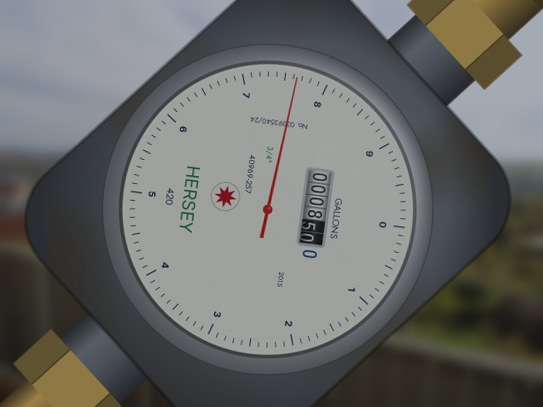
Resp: 8497.6 gal
